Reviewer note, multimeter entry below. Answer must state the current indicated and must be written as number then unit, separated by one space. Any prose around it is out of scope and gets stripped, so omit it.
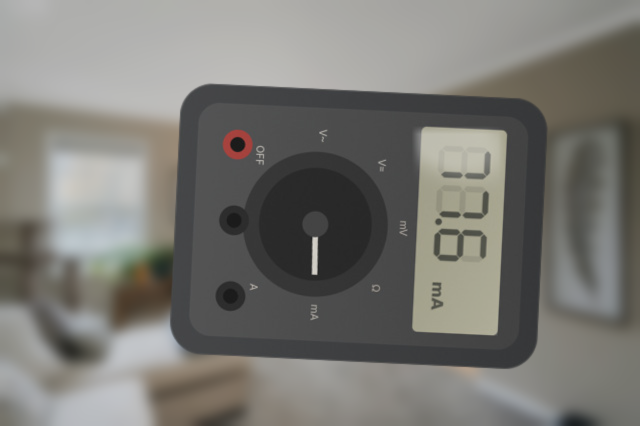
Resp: 77.6 mA
